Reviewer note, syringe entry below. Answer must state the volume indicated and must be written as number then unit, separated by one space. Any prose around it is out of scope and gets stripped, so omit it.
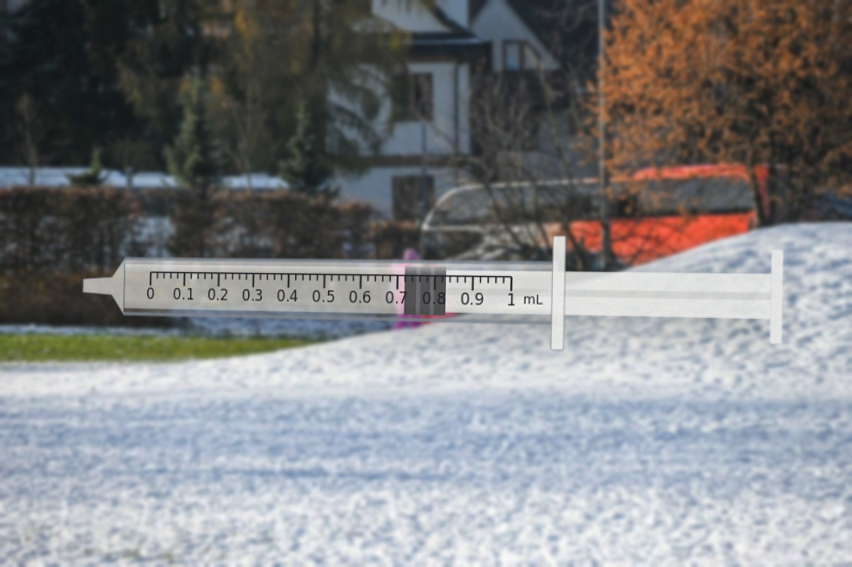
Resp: 0.72 mL
